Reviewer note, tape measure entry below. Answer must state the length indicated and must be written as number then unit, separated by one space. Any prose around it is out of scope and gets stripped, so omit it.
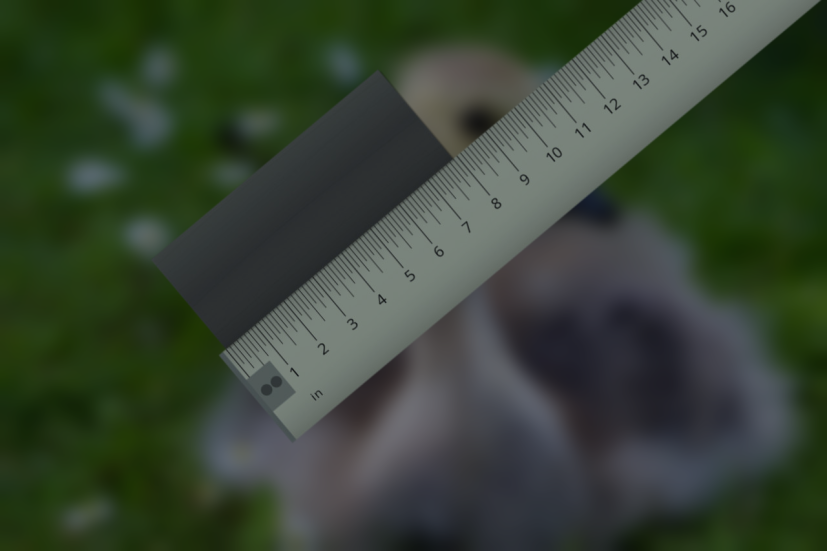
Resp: 7.875 in
